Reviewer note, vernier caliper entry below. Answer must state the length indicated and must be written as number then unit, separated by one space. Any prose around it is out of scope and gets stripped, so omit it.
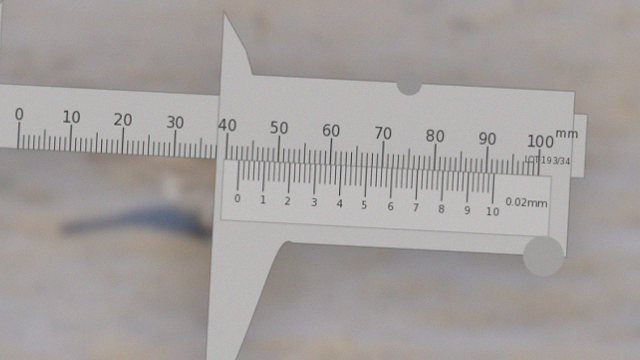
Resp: 42.5 mm
